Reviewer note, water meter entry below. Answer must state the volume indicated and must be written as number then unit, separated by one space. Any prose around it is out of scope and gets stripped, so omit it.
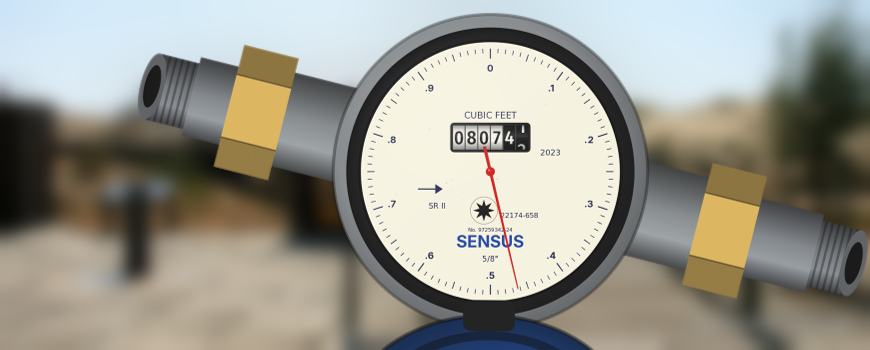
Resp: 80741.46 ft³
